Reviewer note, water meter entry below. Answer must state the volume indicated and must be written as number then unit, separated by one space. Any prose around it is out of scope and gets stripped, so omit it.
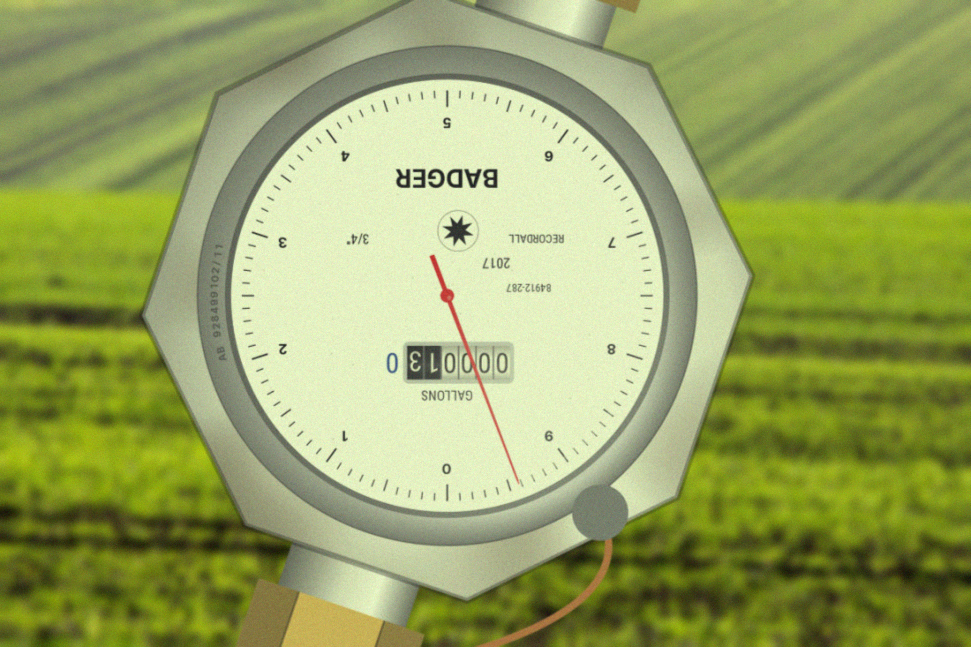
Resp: 129.4 gal
